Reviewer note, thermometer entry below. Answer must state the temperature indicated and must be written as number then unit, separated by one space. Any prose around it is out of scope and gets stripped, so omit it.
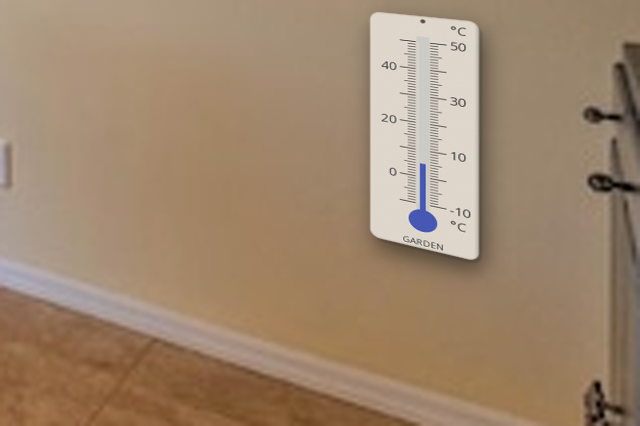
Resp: 5 °C
